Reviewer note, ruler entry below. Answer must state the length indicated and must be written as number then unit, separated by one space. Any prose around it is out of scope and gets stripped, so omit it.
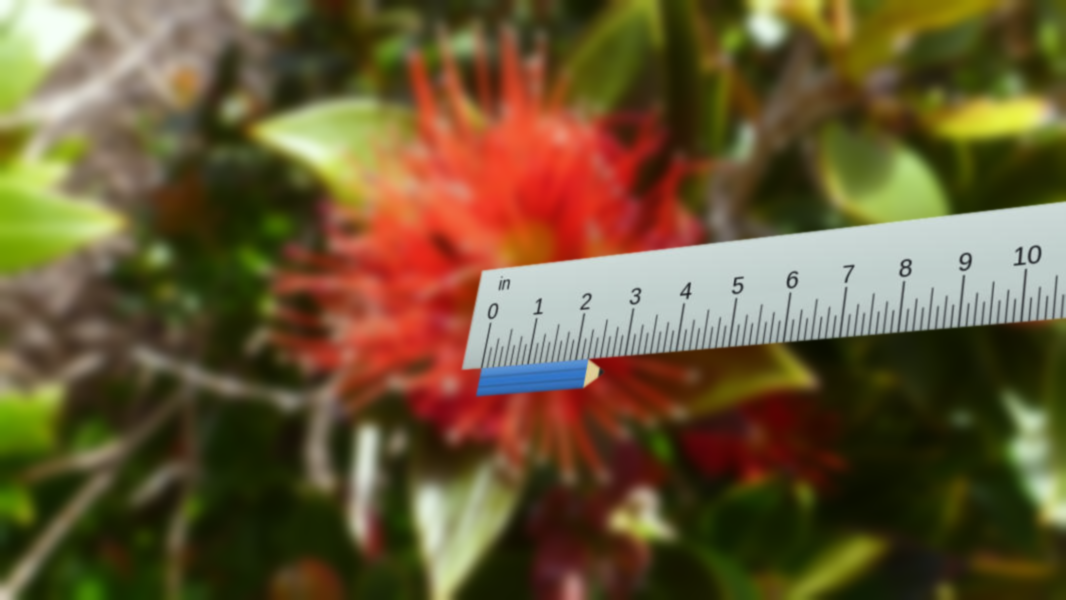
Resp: 2.625 in
